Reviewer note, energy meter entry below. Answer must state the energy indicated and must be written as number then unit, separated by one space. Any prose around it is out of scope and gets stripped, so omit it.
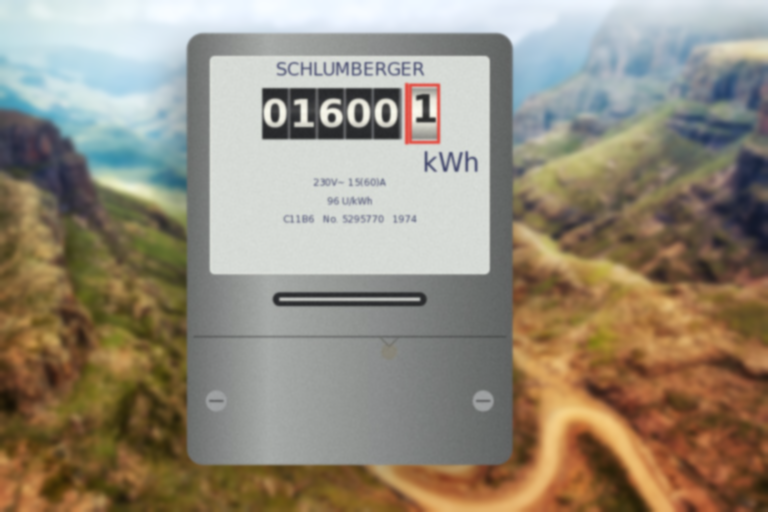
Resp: 1600.1 kWh
